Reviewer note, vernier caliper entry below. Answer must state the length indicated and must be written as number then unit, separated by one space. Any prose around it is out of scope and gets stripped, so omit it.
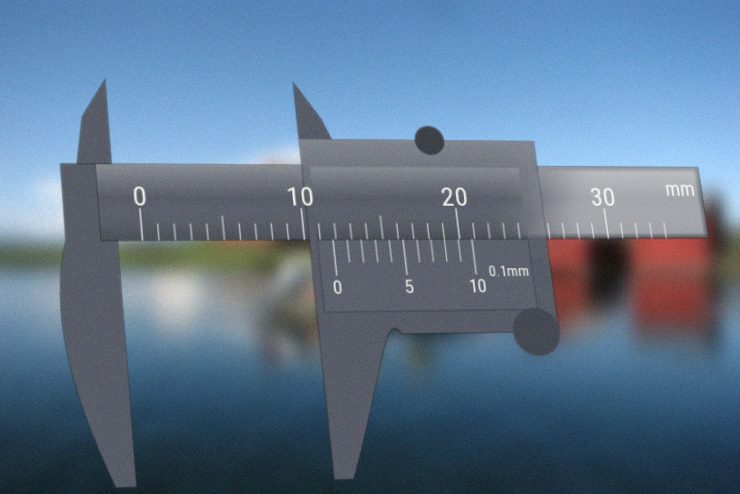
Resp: 11.8 mm
